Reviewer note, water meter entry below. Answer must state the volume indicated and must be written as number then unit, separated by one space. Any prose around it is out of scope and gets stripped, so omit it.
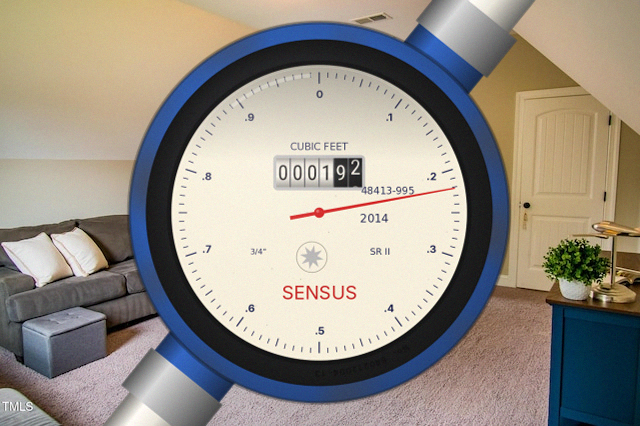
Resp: 192.22 ft³
